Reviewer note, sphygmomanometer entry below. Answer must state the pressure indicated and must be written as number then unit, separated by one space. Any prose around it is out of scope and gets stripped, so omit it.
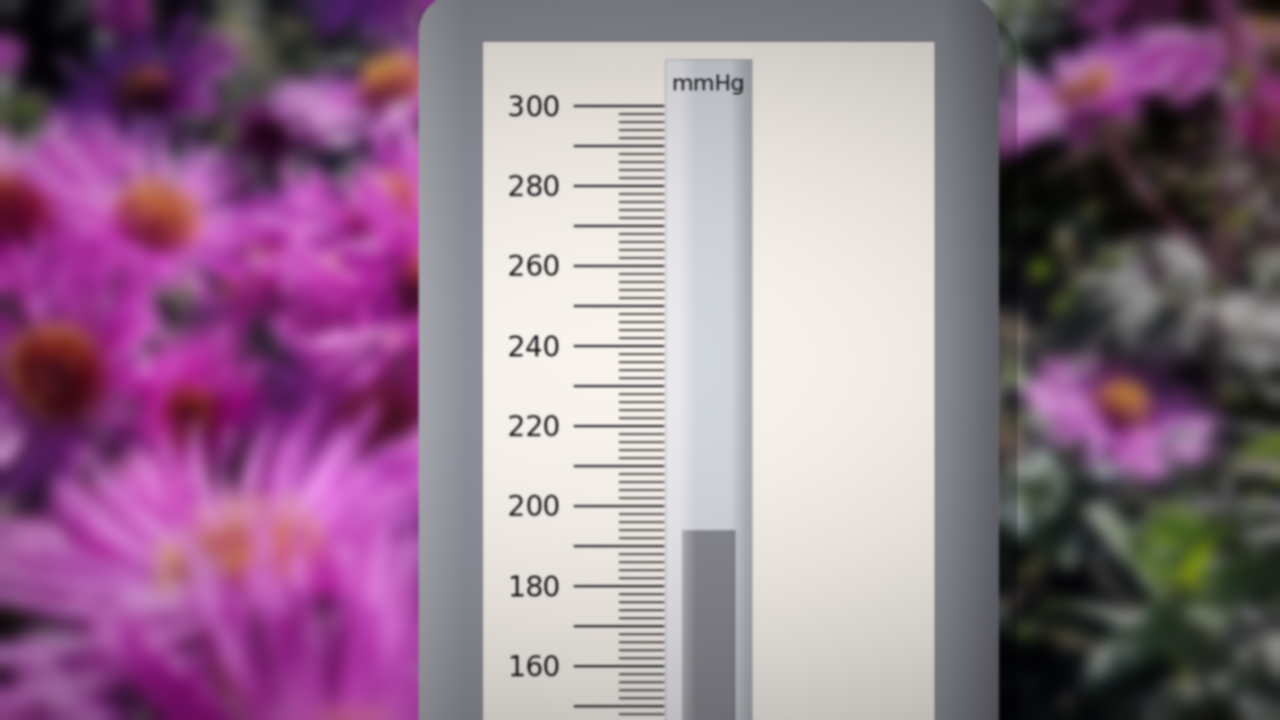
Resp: 194 mmHg
